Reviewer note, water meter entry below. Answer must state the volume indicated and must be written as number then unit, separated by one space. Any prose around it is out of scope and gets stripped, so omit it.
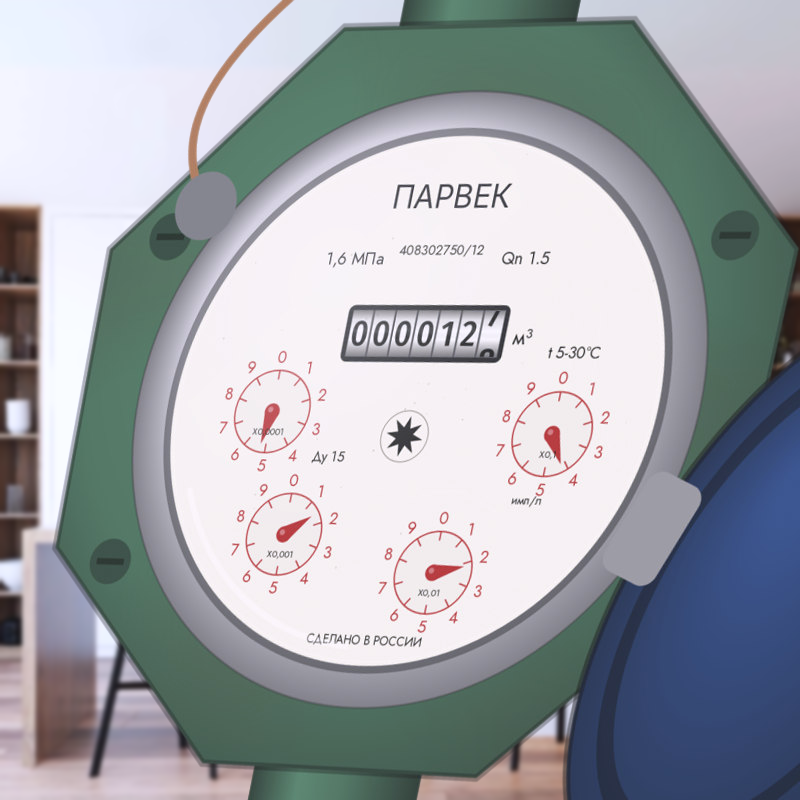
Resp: 127.4215 m³
